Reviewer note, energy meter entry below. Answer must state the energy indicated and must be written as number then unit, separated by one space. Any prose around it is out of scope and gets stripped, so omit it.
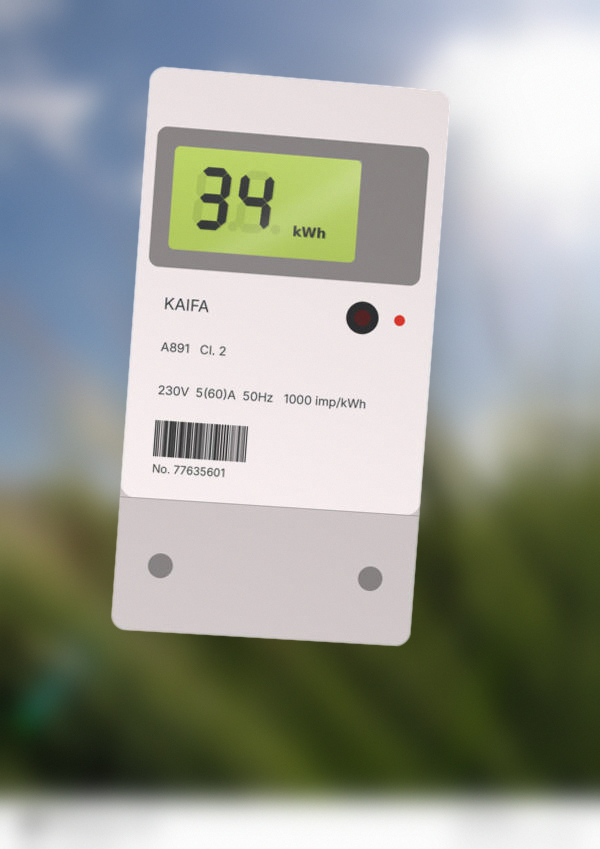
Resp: 34 kWh
